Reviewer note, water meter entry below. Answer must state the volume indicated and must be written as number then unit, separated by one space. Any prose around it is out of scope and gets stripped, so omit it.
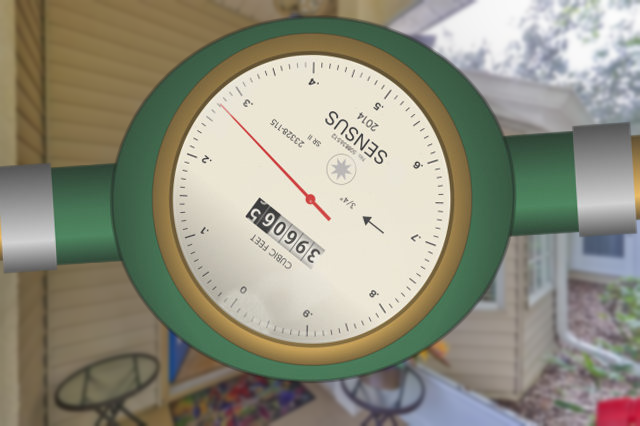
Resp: 396065.27 ft³
